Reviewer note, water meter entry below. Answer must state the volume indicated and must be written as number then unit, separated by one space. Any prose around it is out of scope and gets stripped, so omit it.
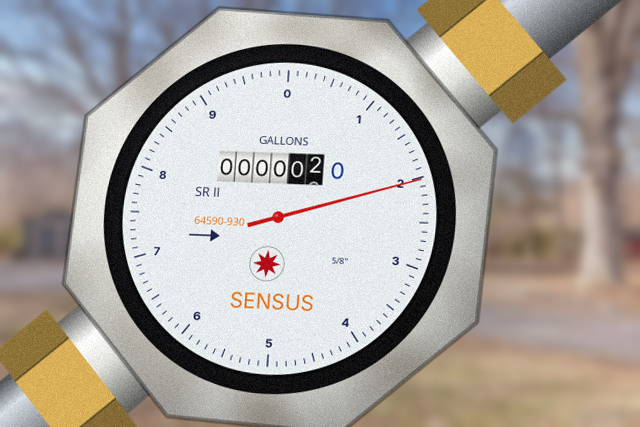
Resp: 22.0 gal
